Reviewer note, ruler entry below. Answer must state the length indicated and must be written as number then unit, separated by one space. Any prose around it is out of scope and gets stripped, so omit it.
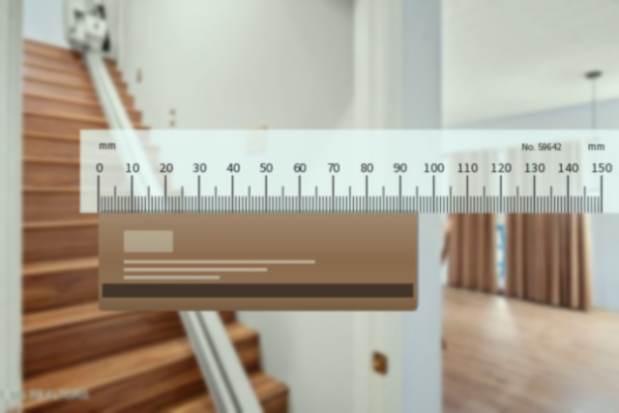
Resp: 95 mm
